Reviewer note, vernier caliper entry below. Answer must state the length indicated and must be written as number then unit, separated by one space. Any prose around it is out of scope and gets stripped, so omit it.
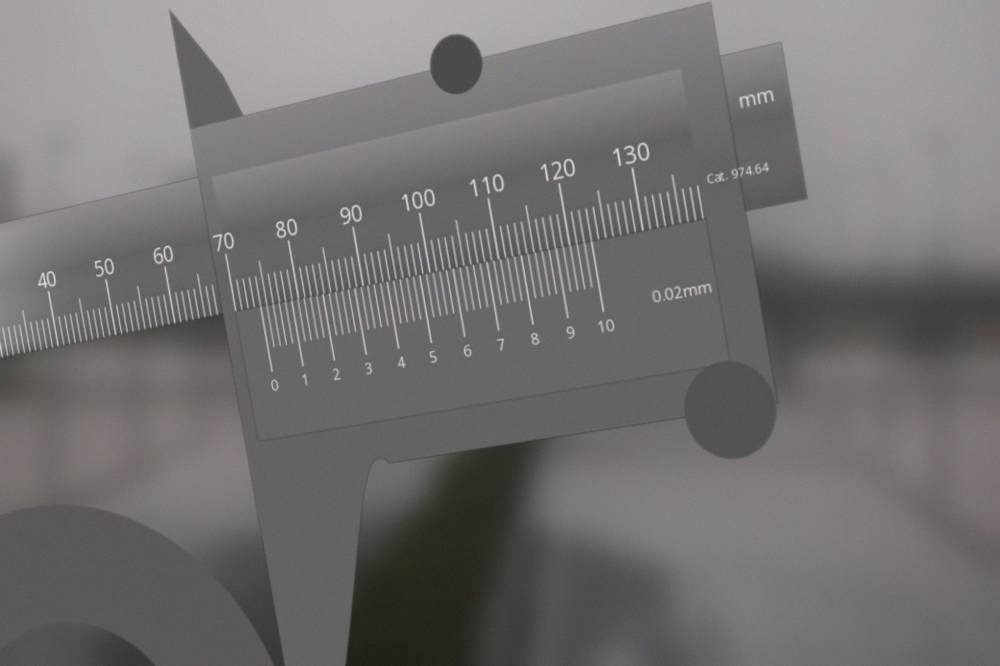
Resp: 74.0 mm
